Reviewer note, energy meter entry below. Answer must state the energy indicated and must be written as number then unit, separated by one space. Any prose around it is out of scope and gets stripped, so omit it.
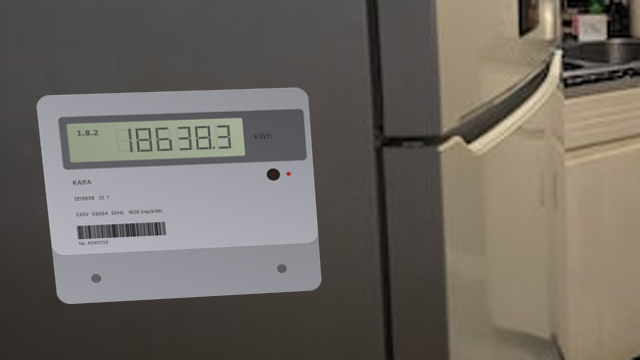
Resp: 18638.3 kWh
